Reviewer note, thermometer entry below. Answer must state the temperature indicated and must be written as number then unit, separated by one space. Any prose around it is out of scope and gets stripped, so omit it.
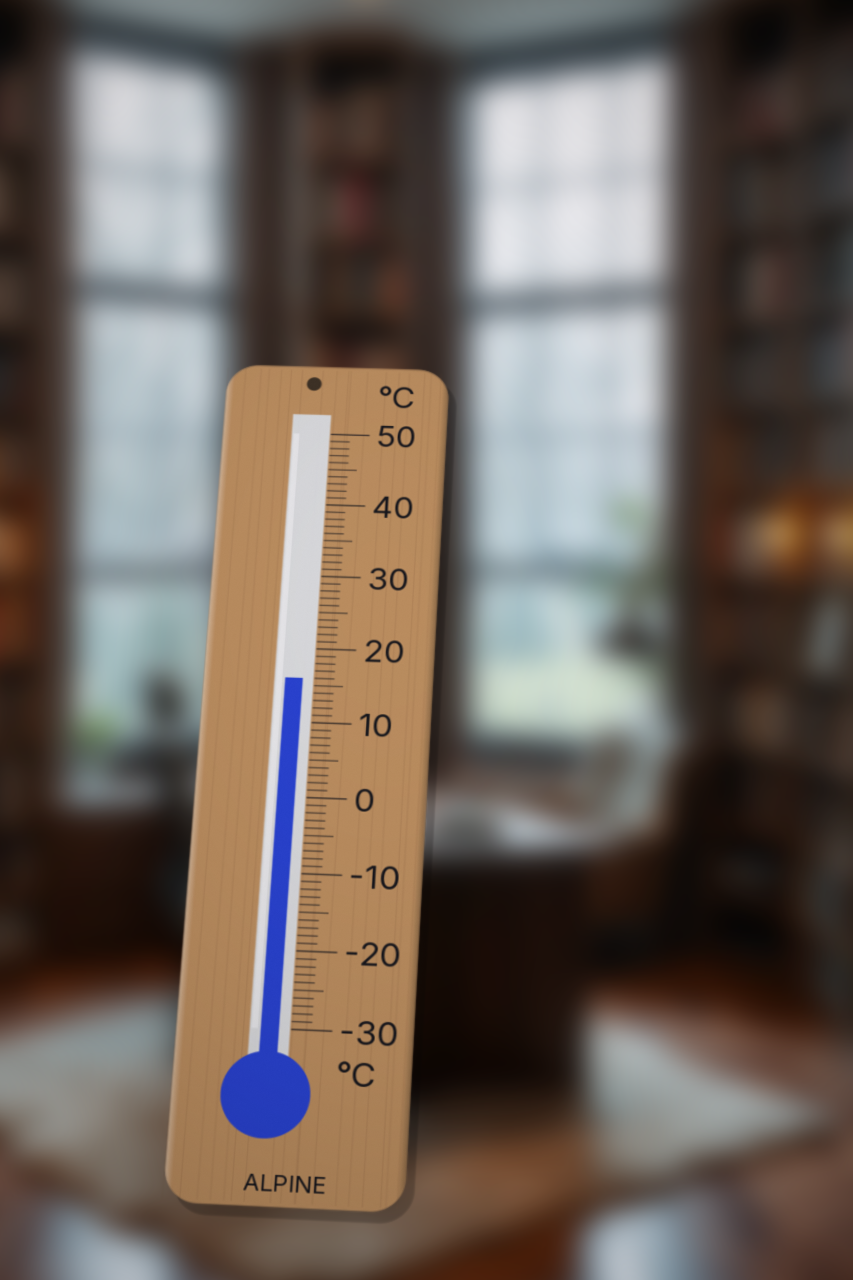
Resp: 16 °C
